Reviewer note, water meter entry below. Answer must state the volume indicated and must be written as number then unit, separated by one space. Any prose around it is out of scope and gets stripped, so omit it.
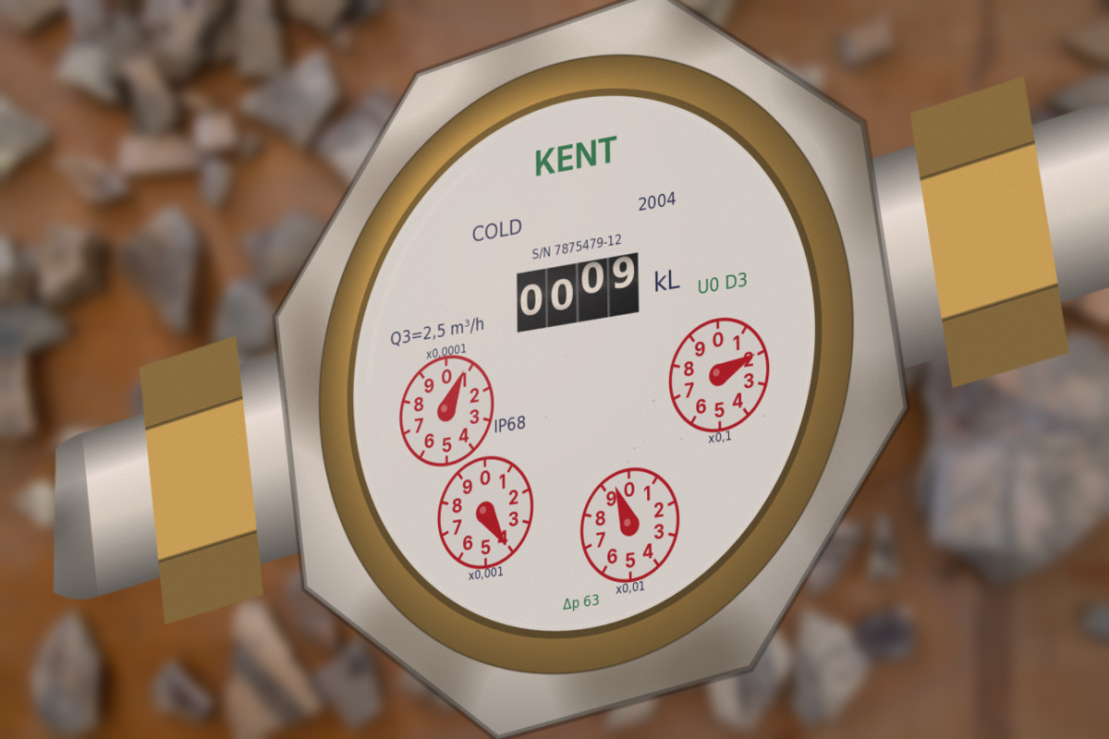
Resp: 9.1940 kL
